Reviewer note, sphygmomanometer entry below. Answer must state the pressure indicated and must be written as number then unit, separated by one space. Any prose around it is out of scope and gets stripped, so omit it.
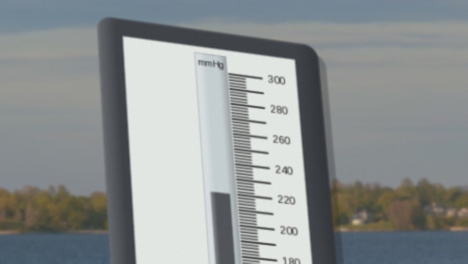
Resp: 220 mmHg
